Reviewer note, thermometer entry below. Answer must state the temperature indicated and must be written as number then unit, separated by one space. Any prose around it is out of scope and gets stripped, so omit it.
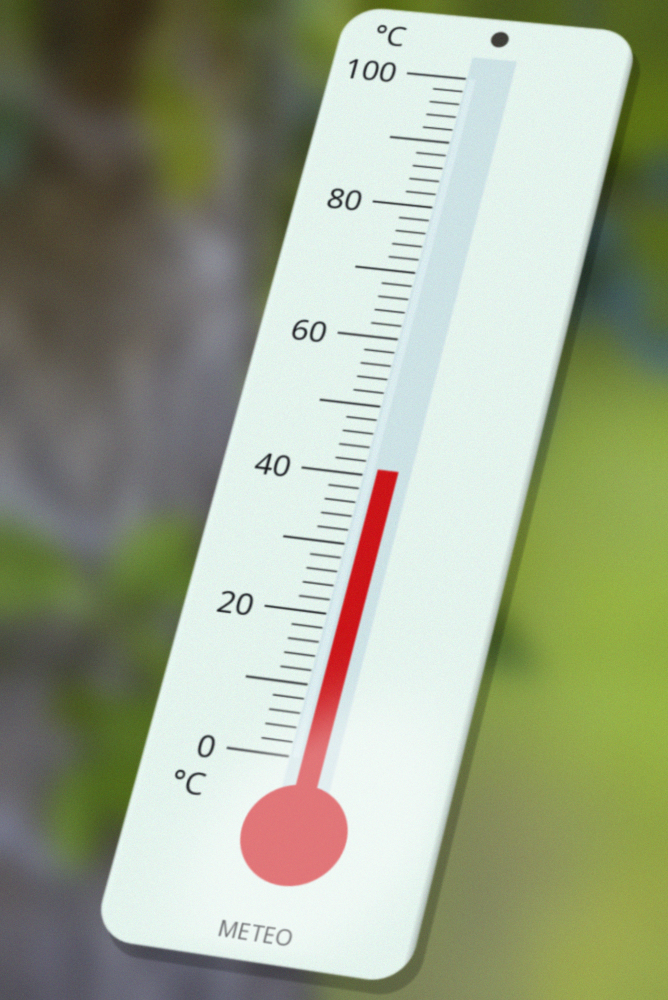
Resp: 41 °C
